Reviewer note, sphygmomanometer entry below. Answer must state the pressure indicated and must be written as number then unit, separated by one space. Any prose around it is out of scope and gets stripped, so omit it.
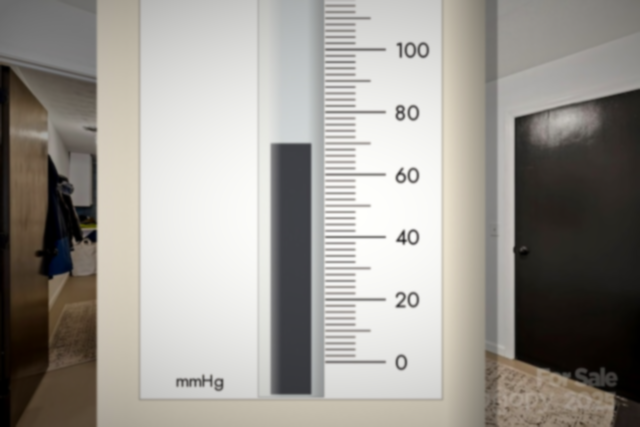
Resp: 70 mmHg
